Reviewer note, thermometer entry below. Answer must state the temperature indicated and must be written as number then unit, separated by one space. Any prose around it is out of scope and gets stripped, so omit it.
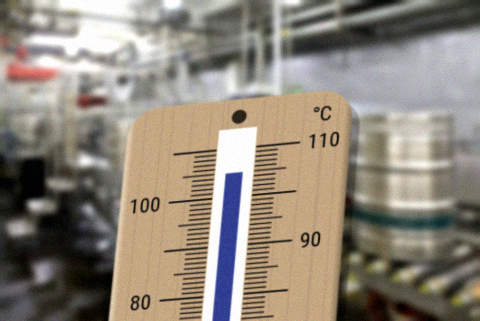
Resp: 105 °C
